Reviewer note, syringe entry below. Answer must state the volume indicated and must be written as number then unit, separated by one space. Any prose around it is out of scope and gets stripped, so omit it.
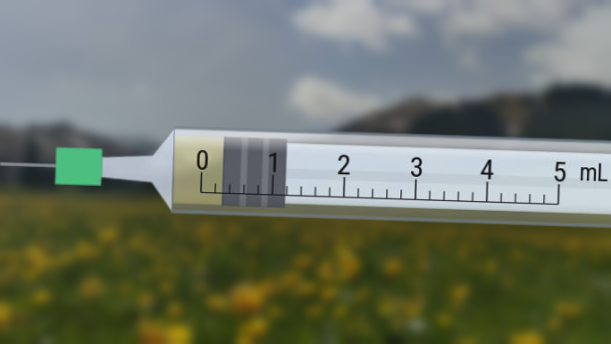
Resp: 0.3 mL
